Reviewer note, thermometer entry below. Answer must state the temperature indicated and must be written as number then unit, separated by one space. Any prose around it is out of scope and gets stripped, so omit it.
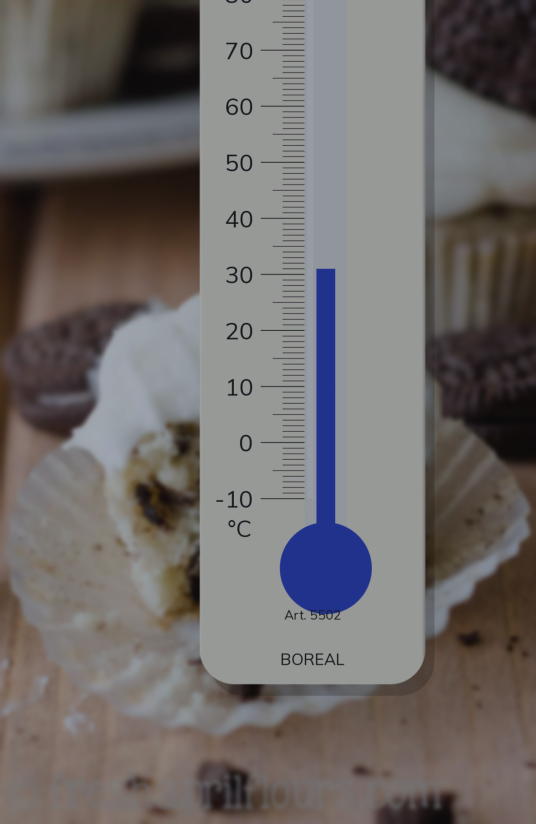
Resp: 31 °C
